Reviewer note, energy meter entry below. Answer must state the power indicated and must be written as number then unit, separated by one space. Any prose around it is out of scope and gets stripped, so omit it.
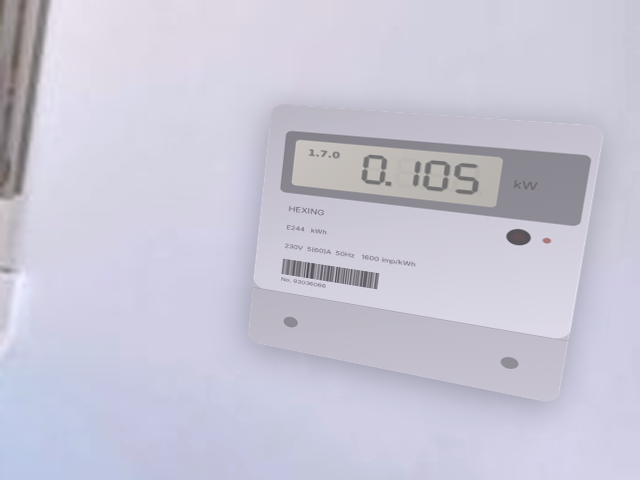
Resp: 0.105 kW
